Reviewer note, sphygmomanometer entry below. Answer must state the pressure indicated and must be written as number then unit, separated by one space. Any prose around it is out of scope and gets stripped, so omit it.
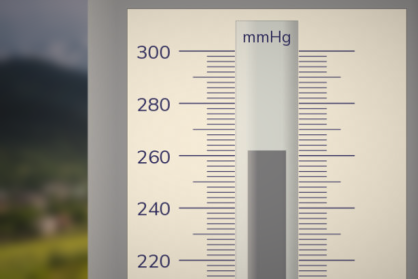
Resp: 262 mmHg
